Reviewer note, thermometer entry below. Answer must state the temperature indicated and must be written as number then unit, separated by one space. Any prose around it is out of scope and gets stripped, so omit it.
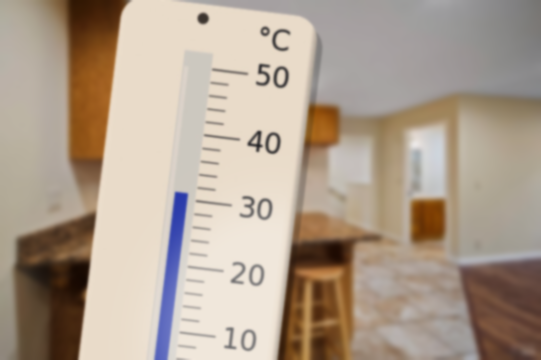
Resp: 31 °C
